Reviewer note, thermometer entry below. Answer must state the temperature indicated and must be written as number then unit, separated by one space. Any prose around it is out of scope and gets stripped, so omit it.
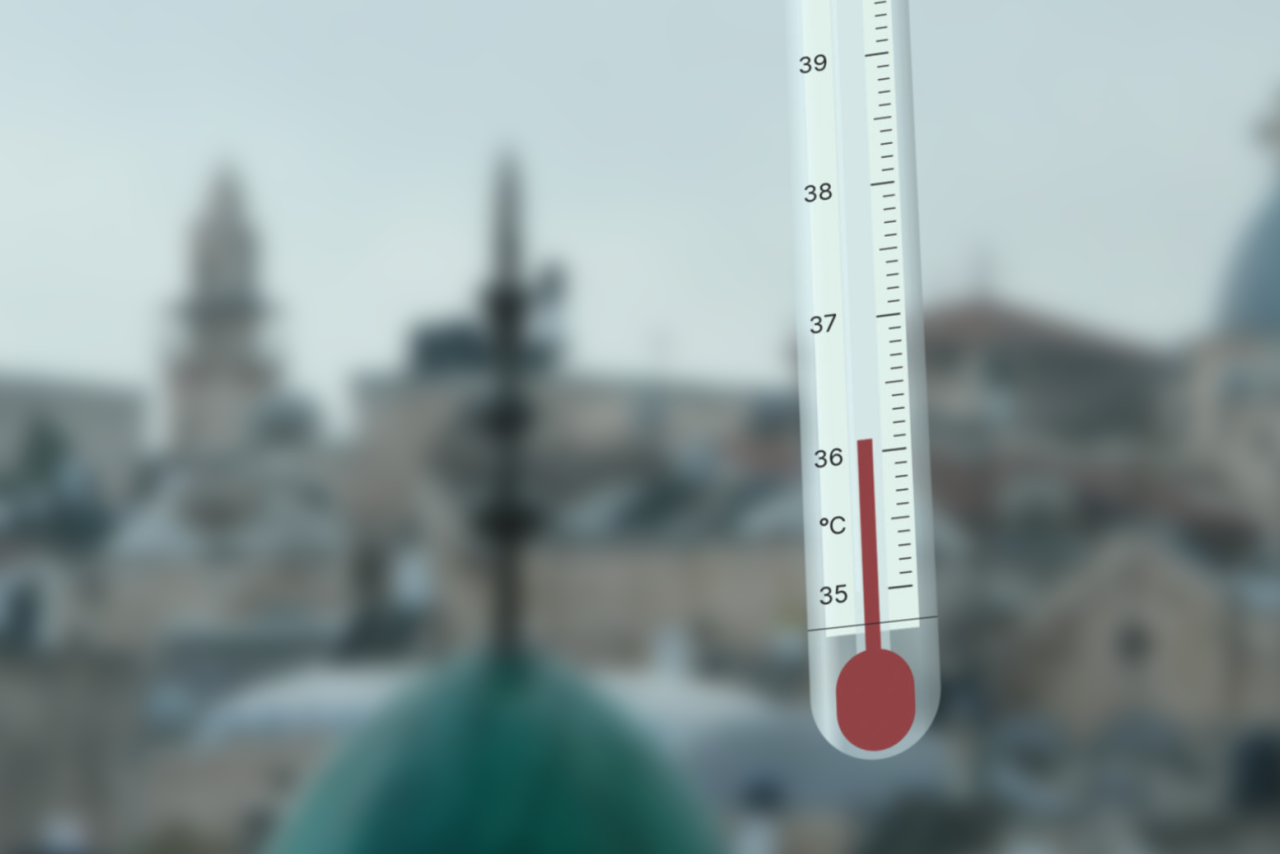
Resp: 36.1 °C
